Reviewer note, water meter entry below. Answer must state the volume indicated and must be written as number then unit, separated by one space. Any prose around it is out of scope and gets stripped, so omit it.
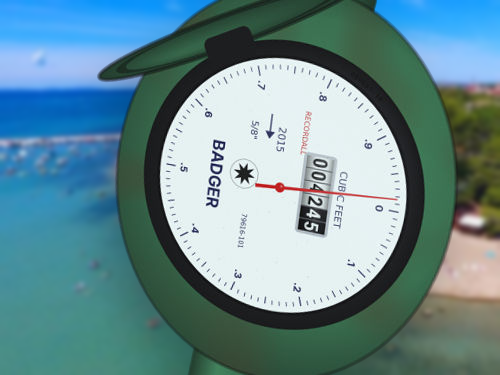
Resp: 4244.98 ft³
